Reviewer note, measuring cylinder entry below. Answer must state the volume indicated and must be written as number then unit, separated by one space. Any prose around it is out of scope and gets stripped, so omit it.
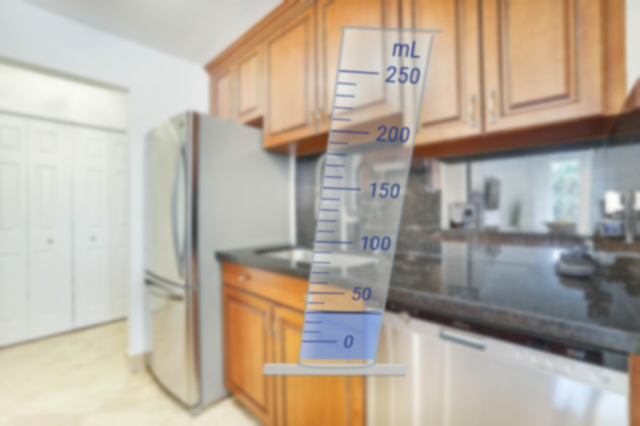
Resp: 30 mL
